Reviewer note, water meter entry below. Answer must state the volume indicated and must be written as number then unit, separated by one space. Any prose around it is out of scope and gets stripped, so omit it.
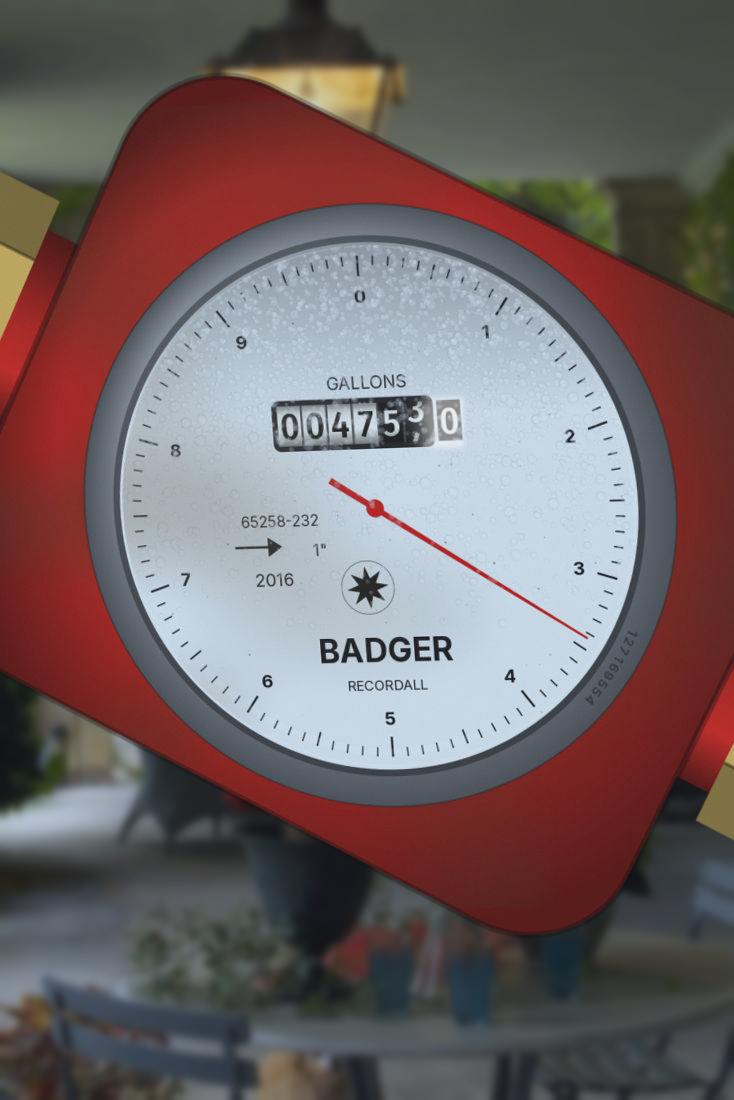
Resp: 47533.4 gal
